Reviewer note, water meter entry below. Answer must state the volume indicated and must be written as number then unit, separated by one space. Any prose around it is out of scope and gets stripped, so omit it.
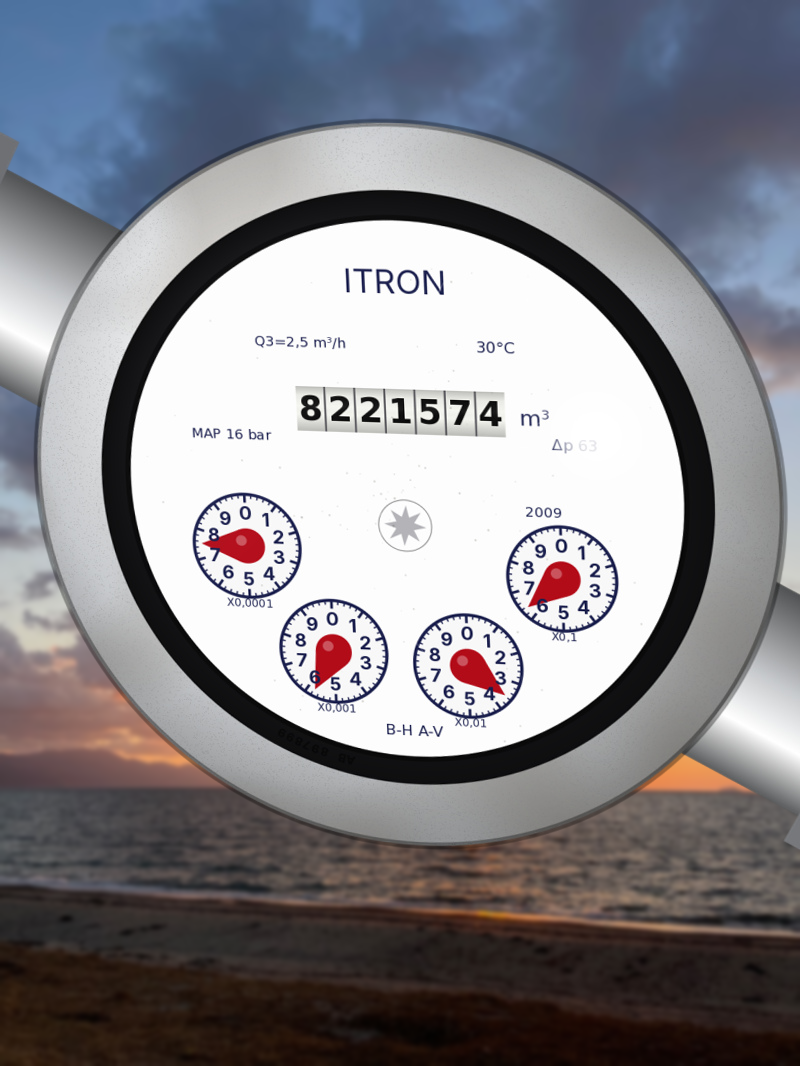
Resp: 8221574.6357 m³
